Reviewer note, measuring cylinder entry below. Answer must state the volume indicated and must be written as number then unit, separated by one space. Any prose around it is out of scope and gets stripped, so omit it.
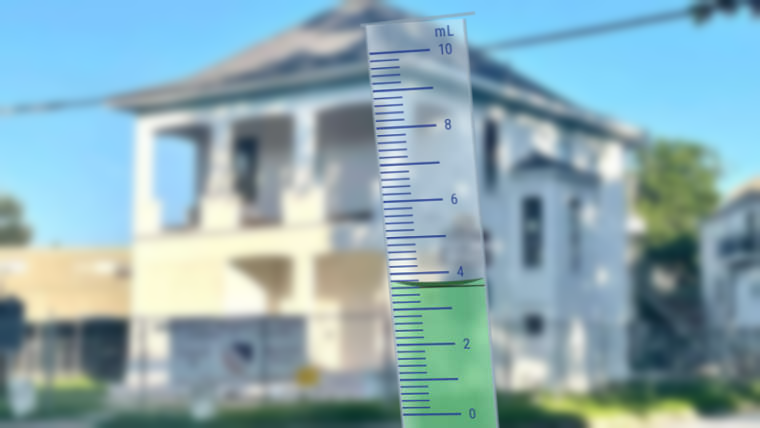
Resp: 3.6 mL
